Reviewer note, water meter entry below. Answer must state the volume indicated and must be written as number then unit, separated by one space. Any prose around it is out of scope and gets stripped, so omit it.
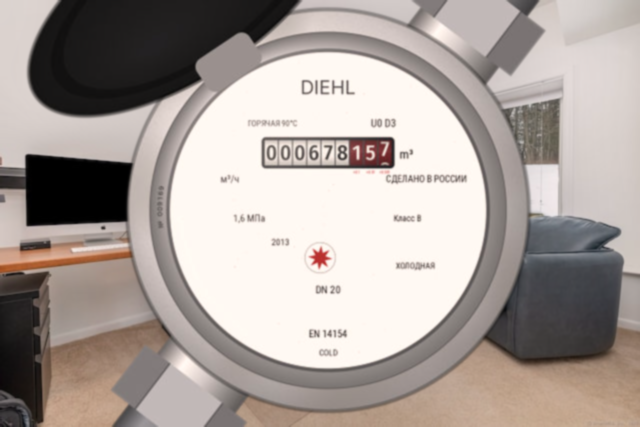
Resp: 678.157 m³
